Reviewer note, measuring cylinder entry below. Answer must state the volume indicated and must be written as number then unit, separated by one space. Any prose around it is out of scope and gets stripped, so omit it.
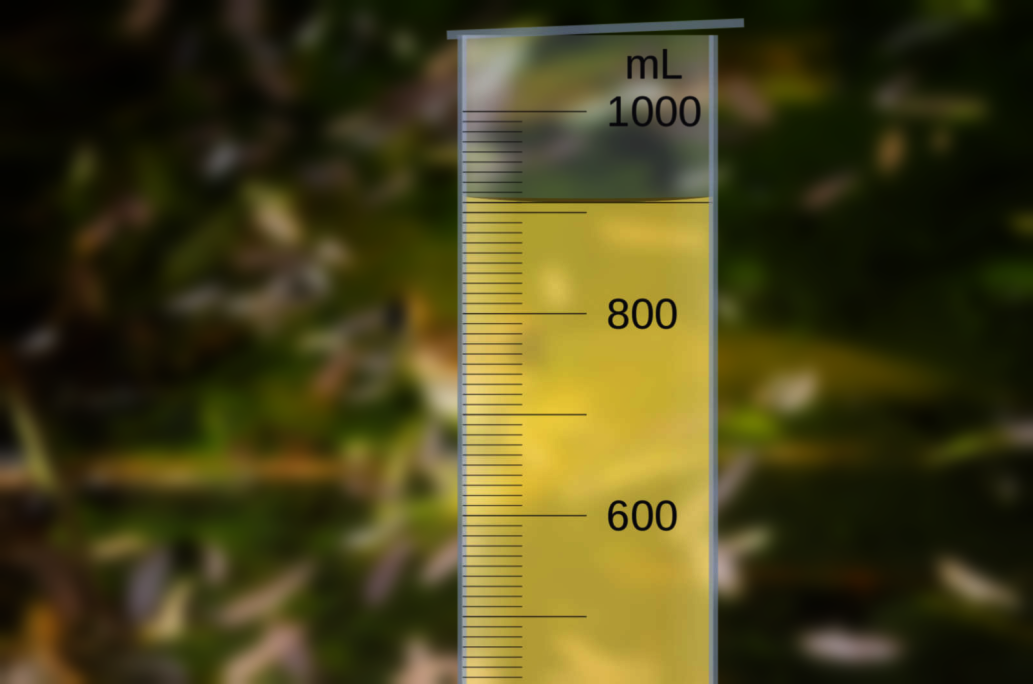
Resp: 910 mL
